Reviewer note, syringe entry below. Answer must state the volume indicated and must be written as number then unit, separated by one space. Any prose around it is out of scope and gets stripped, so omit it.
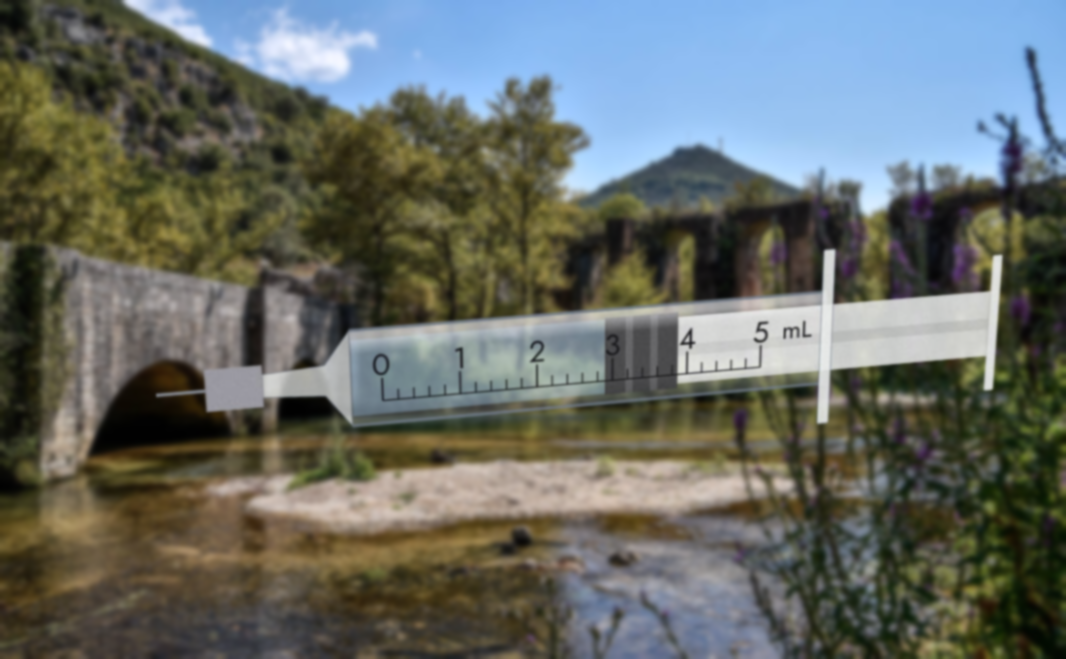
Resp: 2.9 mL
